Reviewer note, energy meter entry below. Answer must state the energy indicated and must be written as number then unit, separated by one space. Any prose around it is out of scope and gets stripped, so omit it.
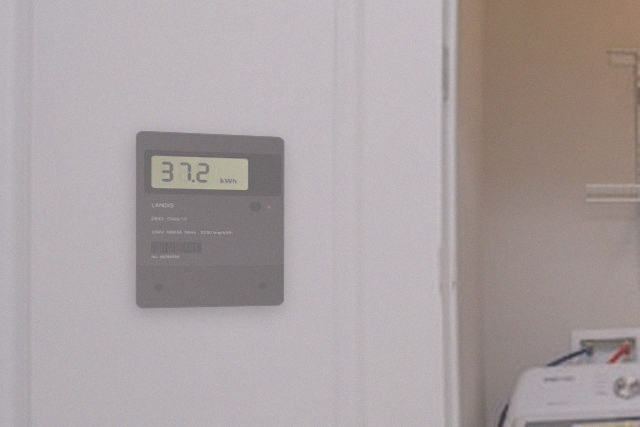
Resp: 37.2 kWh
